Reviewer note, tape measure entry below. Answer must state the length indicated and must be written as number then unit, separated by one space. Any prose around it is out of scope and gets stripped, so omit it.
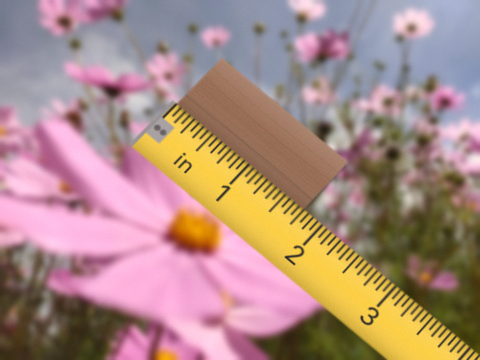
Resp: 1.75 in
